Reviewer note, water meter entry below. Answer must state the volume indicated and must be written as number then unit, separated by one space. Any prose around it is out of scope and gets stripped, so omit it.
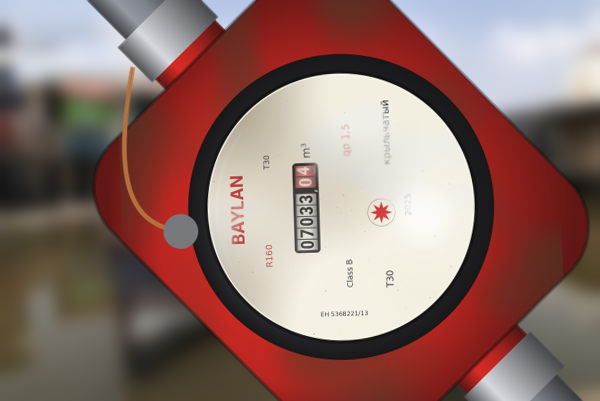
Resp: 7033.04 m³
